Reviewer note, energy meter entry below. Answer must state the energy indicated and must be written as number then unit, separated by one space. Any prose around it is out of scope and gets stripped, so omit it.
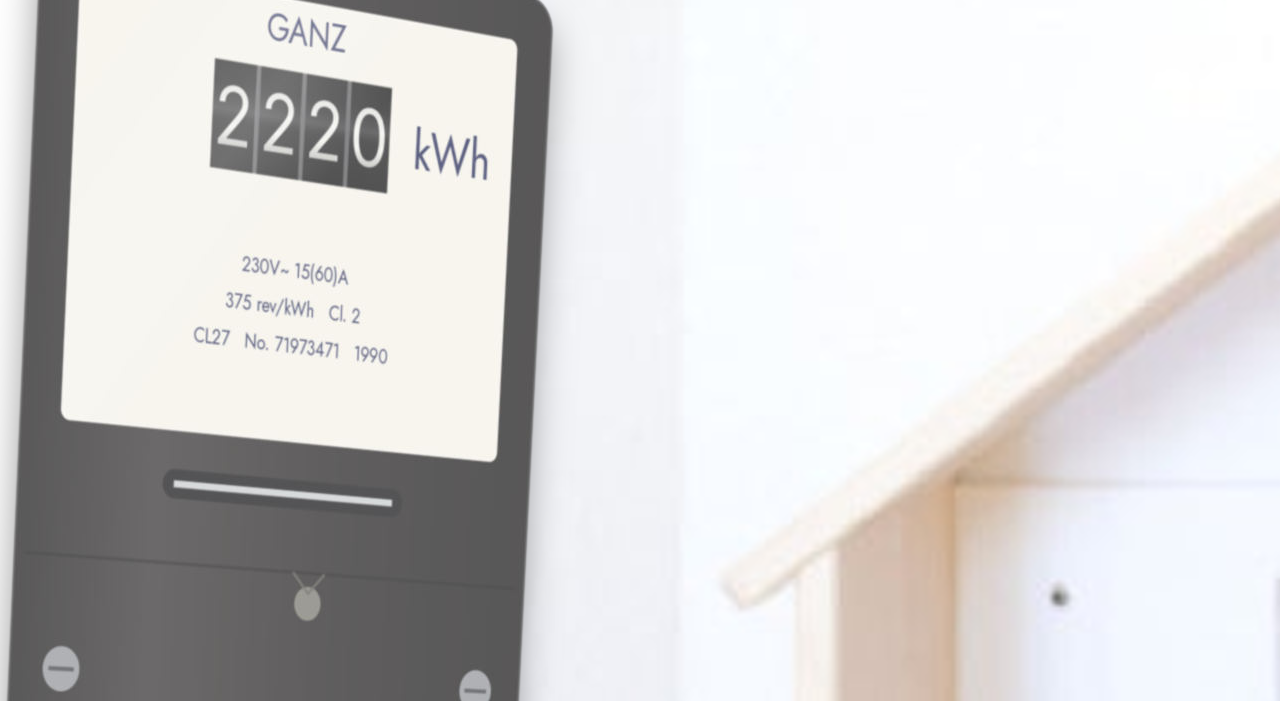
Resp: 2220 kWh
